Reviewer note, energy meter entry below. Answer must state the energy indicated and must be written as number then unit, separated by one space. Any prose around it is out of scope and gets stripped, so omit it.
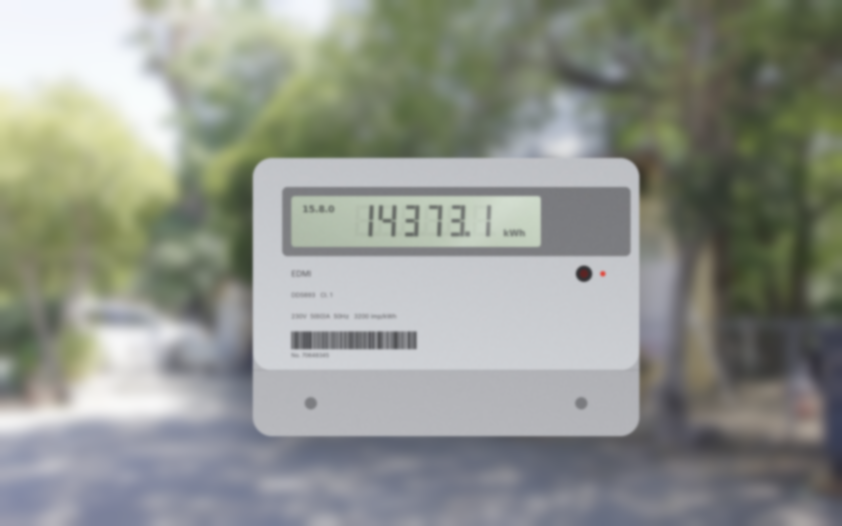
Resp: 14373.1 kWh
